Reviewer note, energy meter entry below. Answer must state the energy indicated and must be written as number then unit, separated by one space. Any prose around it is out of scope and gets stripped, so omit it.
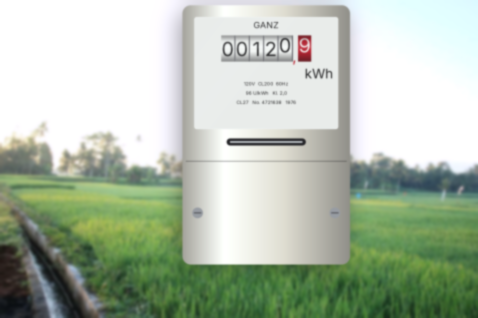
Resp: 120.9 kWh
